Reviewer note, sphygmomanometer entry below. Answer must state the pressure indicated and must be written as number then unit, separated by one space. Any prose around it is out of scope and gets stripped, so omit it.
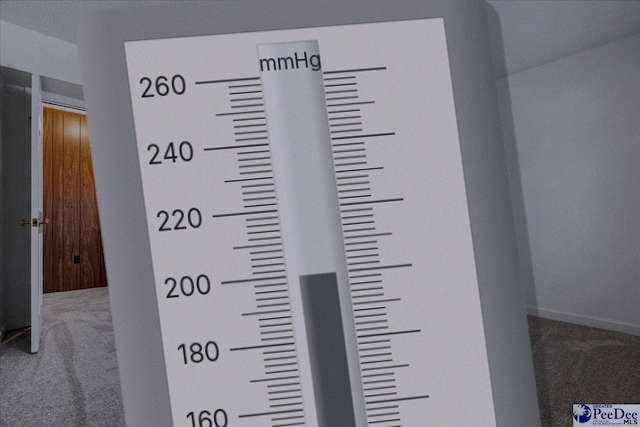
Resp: 200 mmHg
